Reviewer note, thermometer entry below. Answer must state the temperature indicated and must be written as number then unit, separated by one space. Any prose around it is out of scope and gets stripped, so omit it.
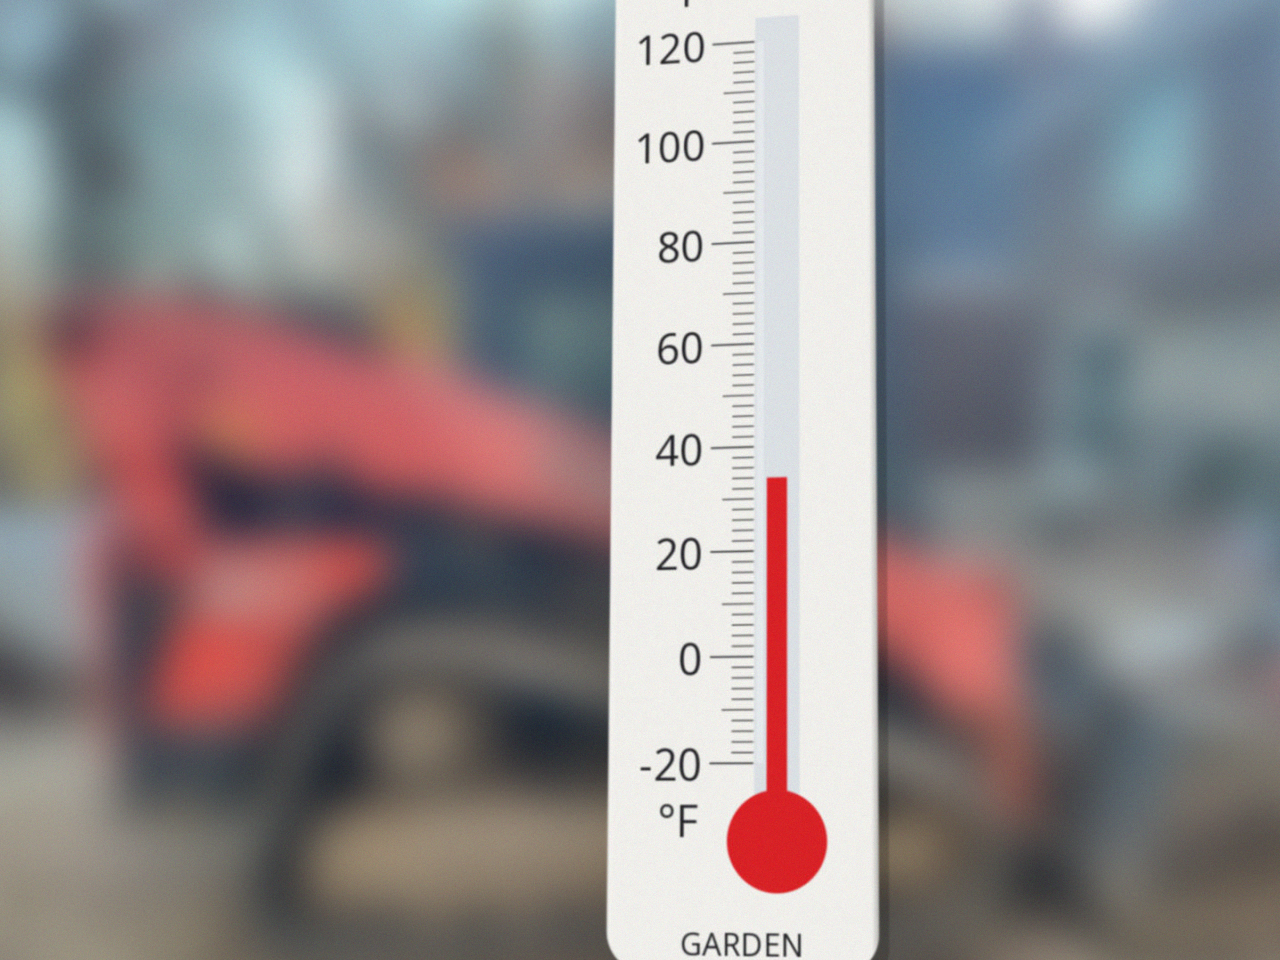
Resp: 34 °F
